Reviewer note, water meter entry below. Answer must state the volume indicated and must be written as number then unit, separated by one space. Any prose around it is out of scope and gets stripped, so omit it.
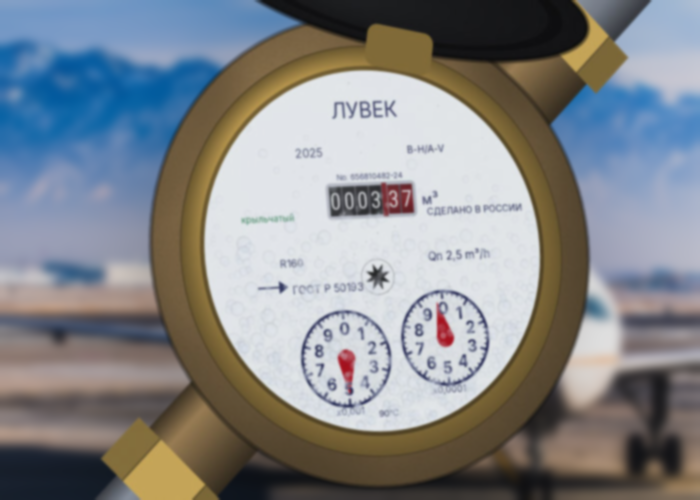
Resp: 3.3749 m³
